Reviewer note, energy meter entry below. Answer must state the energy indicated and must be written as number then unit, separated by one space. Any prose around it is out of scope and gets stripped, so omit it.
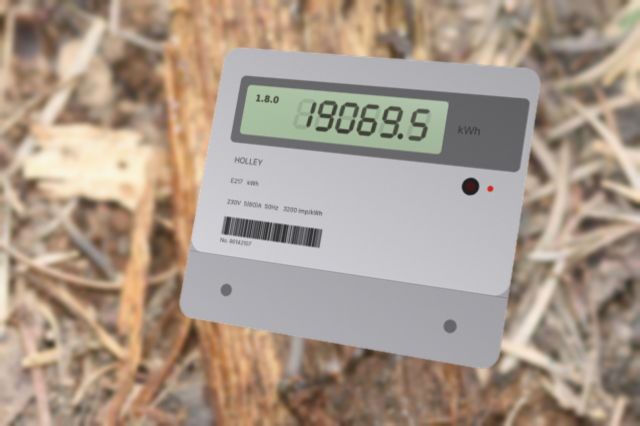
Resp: 19069.5 kWh
